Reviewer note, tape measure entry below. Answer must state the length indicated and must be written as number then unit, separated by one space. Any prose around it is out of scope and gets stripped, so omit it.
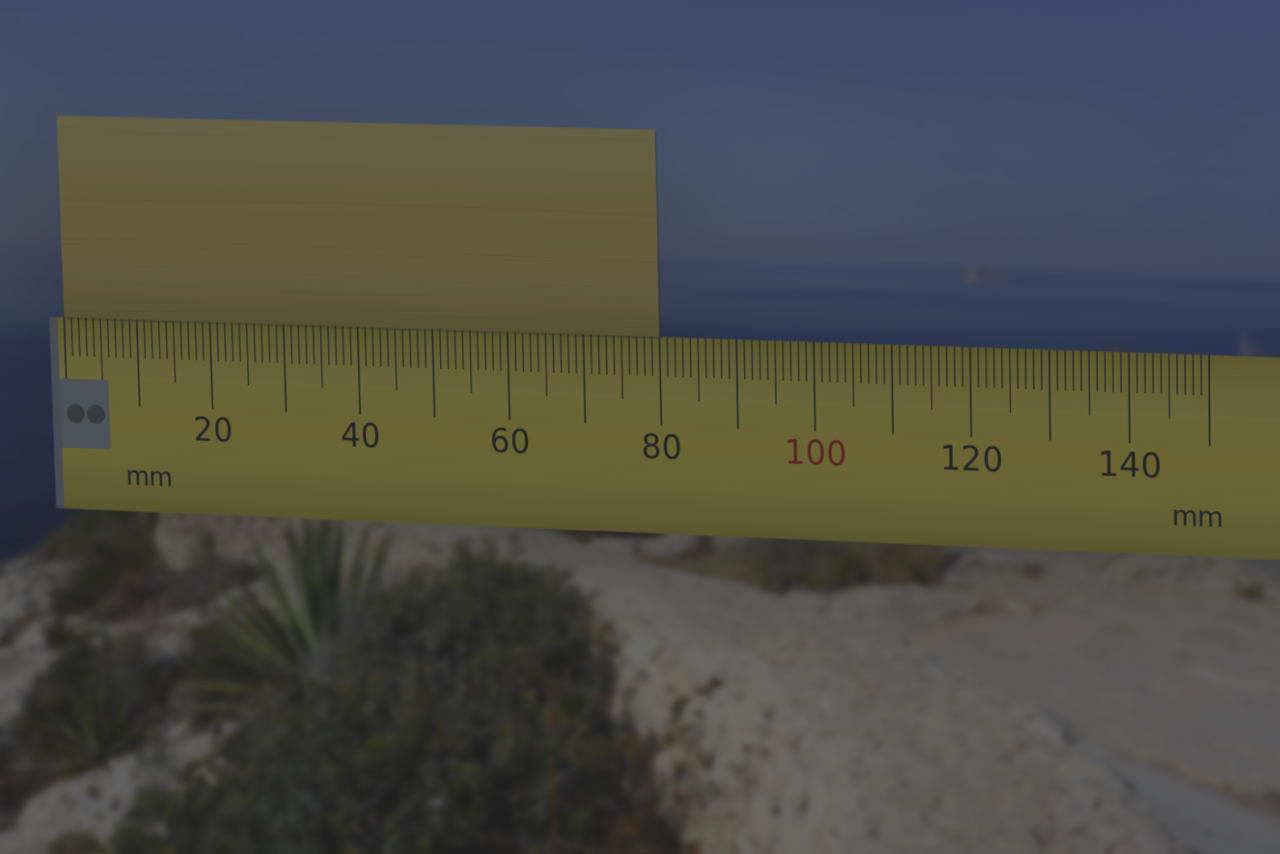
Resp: 80 mm
